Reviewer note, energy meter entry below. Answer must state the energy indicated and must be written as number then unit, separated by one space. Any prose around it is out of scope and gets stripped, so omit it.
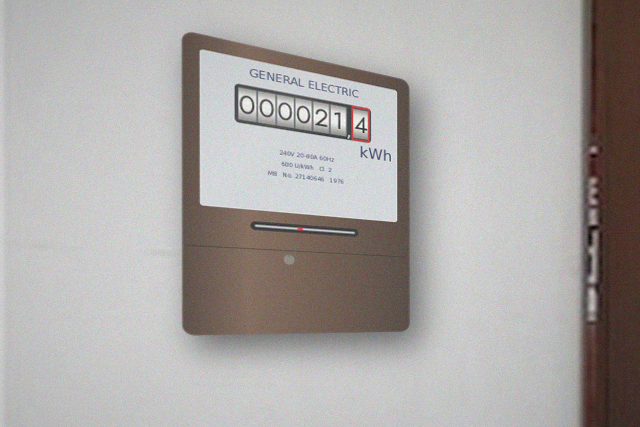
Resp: 21.4 kWh
